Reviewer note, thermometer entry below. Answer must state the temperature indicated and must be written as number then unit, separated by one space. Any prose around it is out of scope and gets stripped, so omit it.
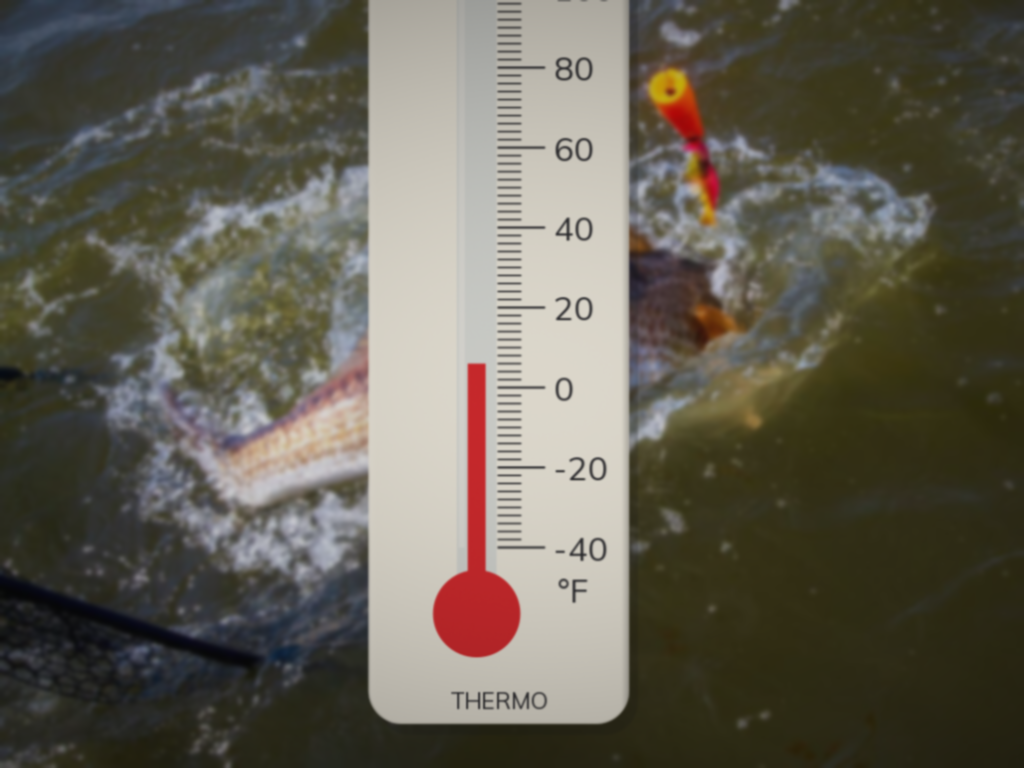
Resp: 6 °F
